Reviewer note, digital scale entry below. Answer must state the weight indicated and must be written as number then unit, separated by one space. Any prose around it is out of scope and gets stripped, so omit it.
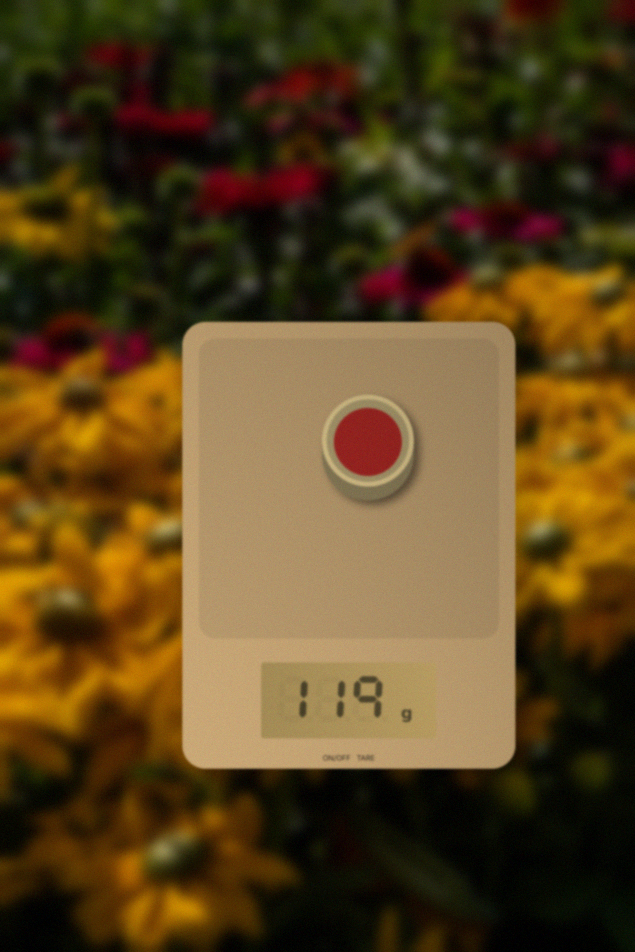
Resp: 119 g
